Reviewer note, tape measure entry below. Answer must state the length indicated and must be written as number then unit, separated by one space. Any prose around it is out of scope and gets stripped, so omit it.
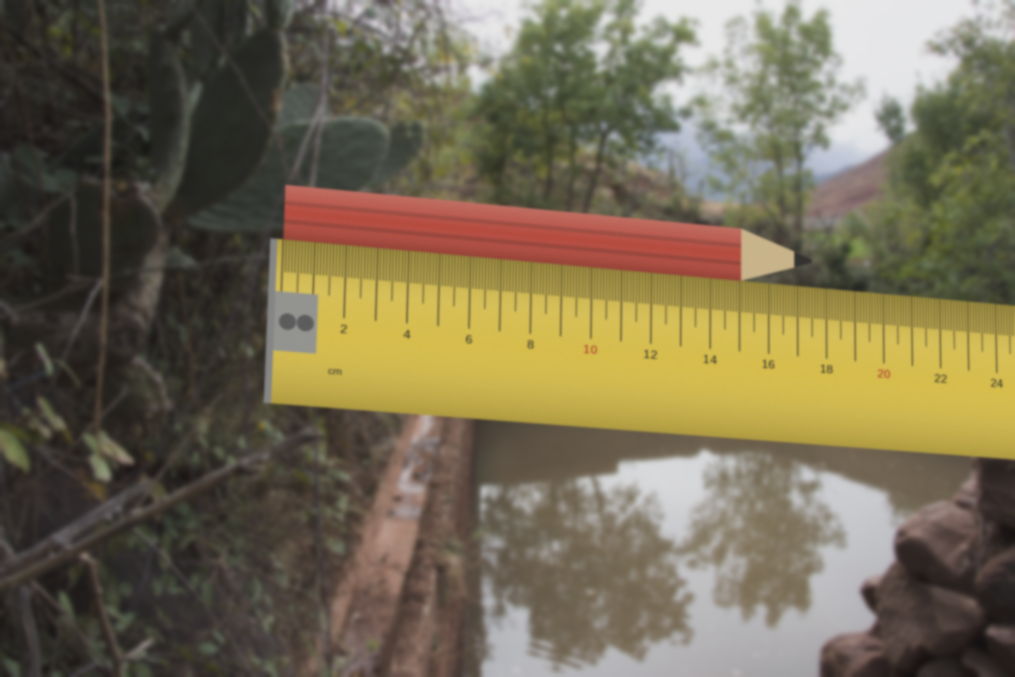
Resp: 17.5 cm
